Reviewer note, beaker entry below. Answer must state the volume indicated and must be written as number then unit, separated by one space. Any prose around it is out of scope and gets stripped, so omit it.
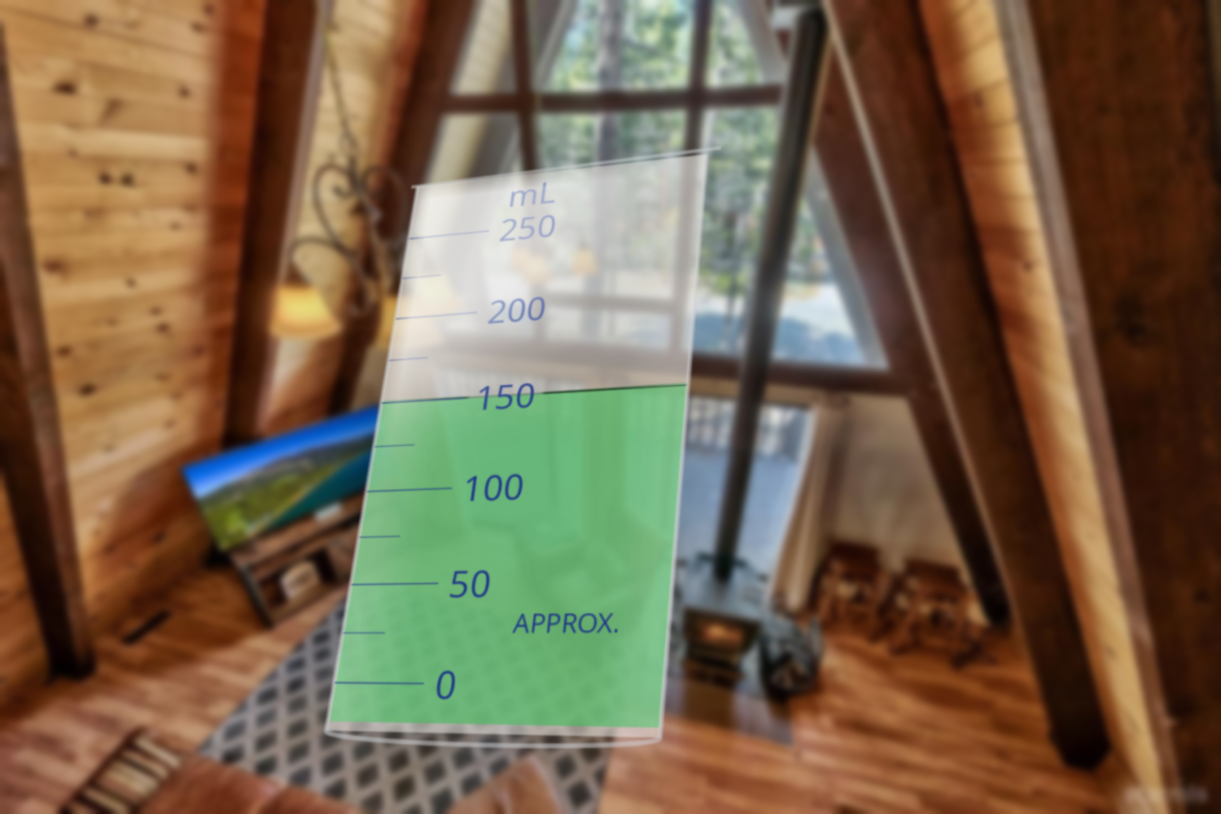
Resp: 150 mL
